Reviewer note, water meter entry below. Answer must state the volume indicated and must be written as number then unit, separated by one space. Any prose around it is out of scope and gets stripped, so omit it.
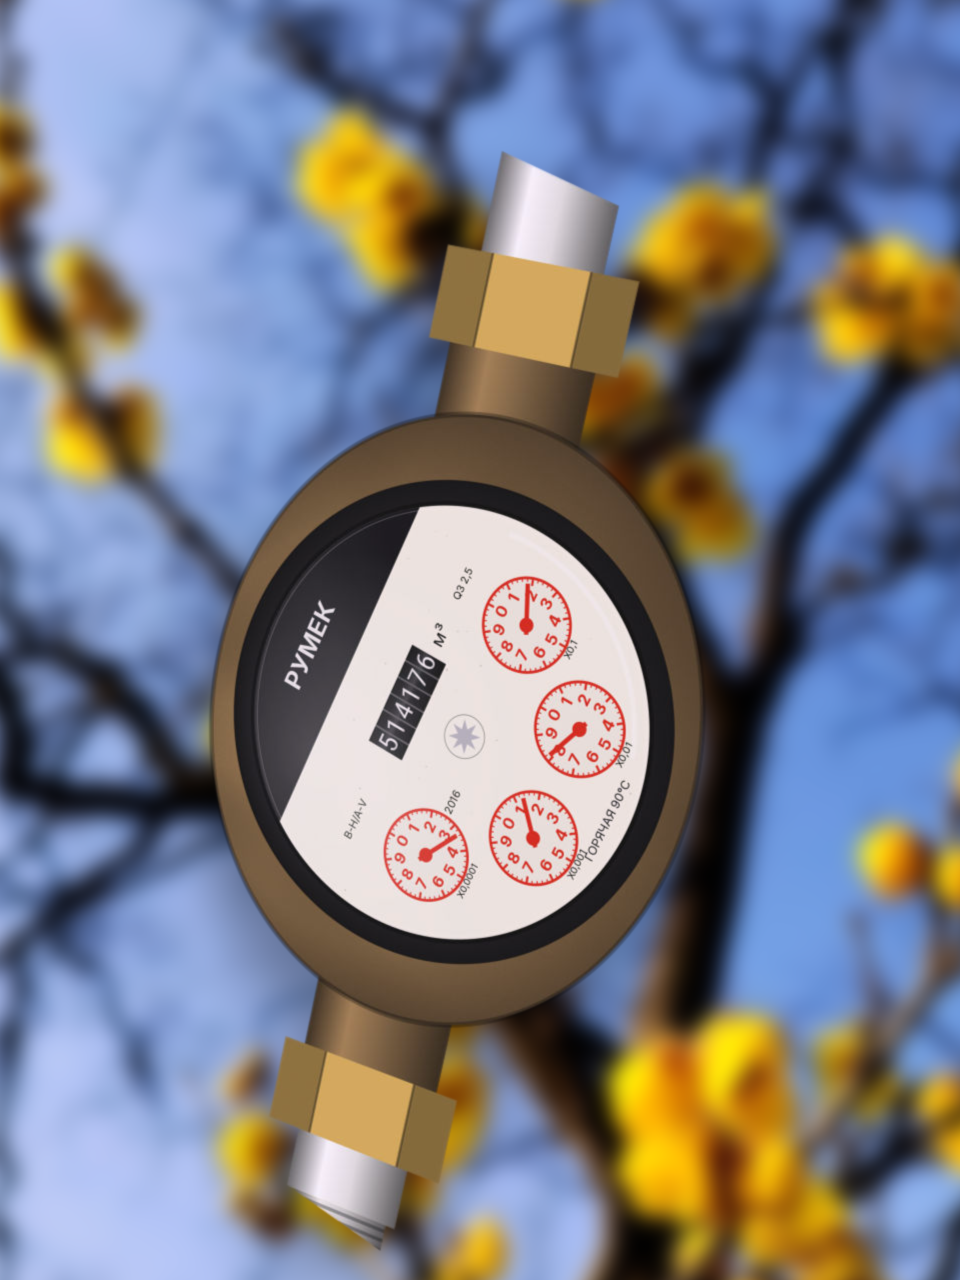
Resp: 514176.1813 m³
